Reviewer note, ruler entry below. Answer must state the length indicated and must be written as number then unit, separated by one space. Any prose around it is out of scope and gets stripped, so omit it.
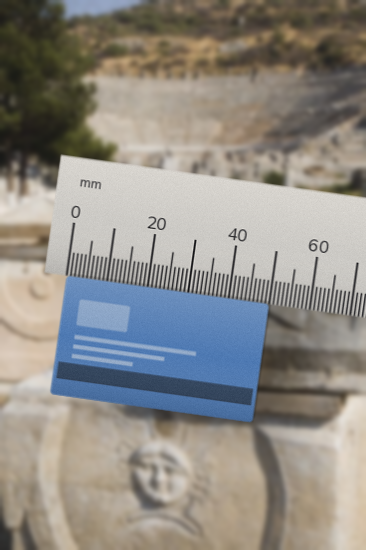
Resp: 50 mm
